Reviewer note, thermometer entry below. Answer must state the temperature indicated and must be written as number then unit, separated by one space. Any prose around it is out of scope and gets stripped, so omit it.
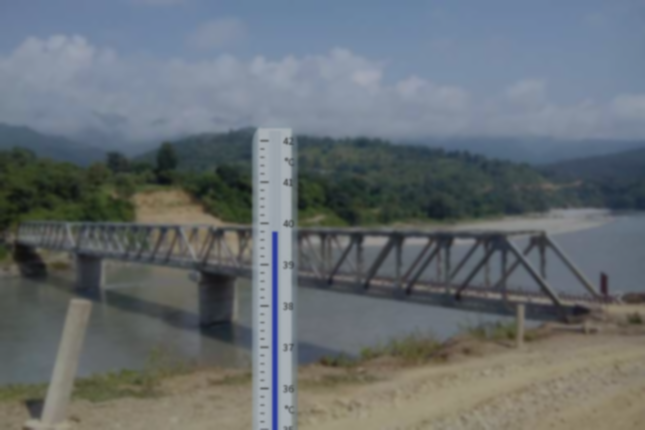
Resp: 39.8 °C
